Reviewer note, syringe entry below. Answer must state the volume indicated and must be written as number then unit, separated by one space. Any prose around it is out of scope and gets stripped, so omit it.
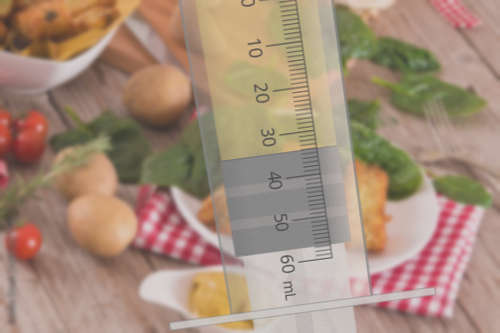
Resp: 34 mL
